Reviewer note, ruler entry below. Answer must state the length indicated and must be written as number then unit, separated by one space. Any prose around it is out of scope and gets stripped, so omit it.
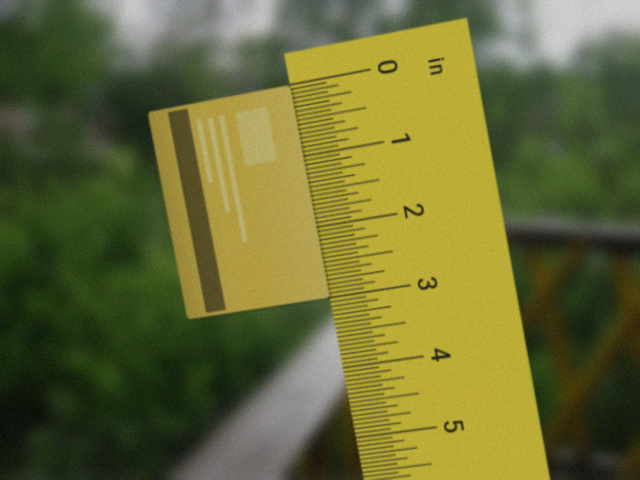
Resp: 3 in
